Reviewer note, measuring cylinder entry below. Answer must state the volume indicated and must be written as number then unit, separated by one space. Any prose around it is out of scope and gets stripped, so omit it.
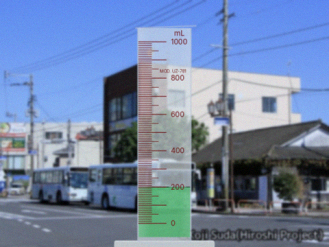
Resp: 200 mL
